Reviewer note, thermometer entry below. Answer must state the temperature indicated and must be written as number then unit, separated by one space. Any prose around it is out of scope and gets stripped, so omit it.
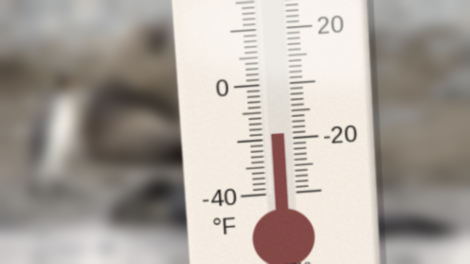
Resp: -18 °F
